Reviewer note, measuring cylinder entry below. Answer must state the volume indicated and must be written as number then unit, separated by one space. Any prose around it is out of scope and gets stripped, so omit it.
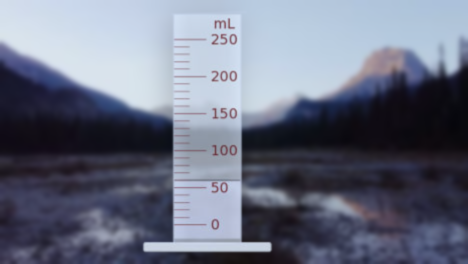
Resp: 60 mL
